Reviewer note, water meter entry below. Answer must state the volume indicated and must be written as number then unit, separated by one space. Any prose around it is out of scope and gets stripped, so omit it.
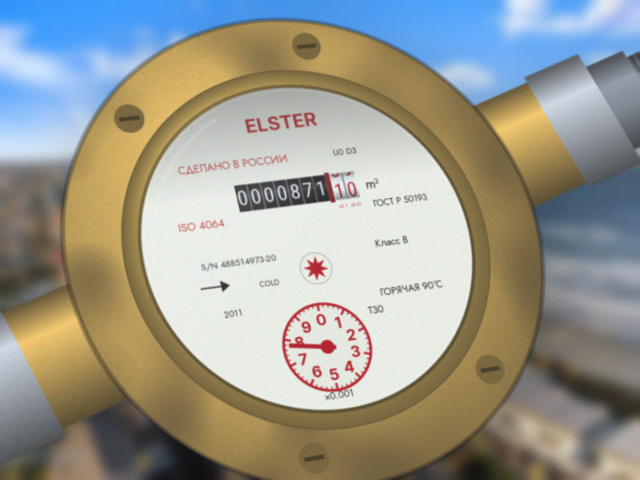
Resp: 871.097 m³
